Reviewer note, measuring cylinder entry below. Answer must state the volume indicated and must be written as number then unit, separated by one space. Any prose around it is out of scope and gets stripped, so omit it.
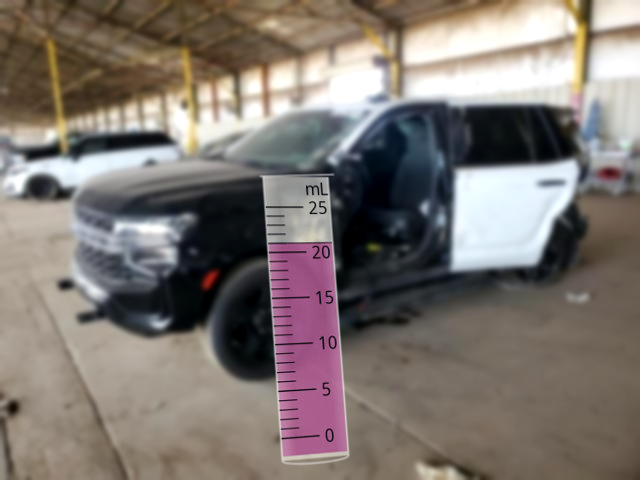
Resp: 21 mL
